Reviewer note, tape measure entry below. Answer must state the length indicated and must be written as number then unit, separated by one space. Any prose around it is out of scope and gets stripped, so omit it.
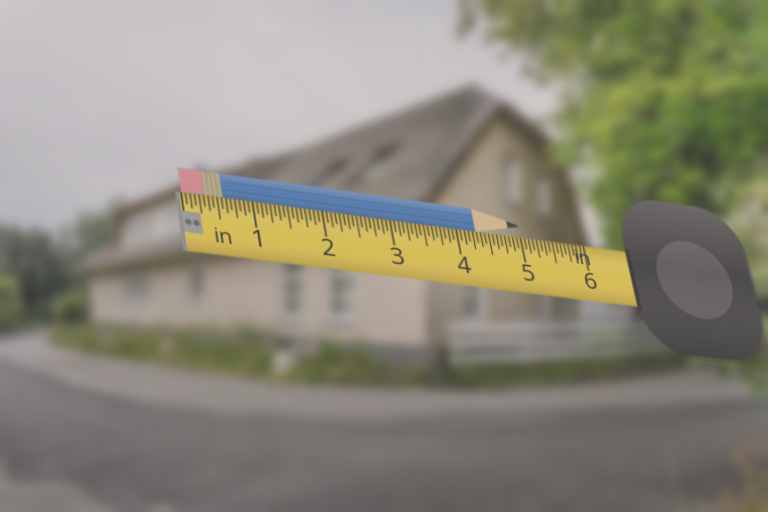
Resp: 5 in
